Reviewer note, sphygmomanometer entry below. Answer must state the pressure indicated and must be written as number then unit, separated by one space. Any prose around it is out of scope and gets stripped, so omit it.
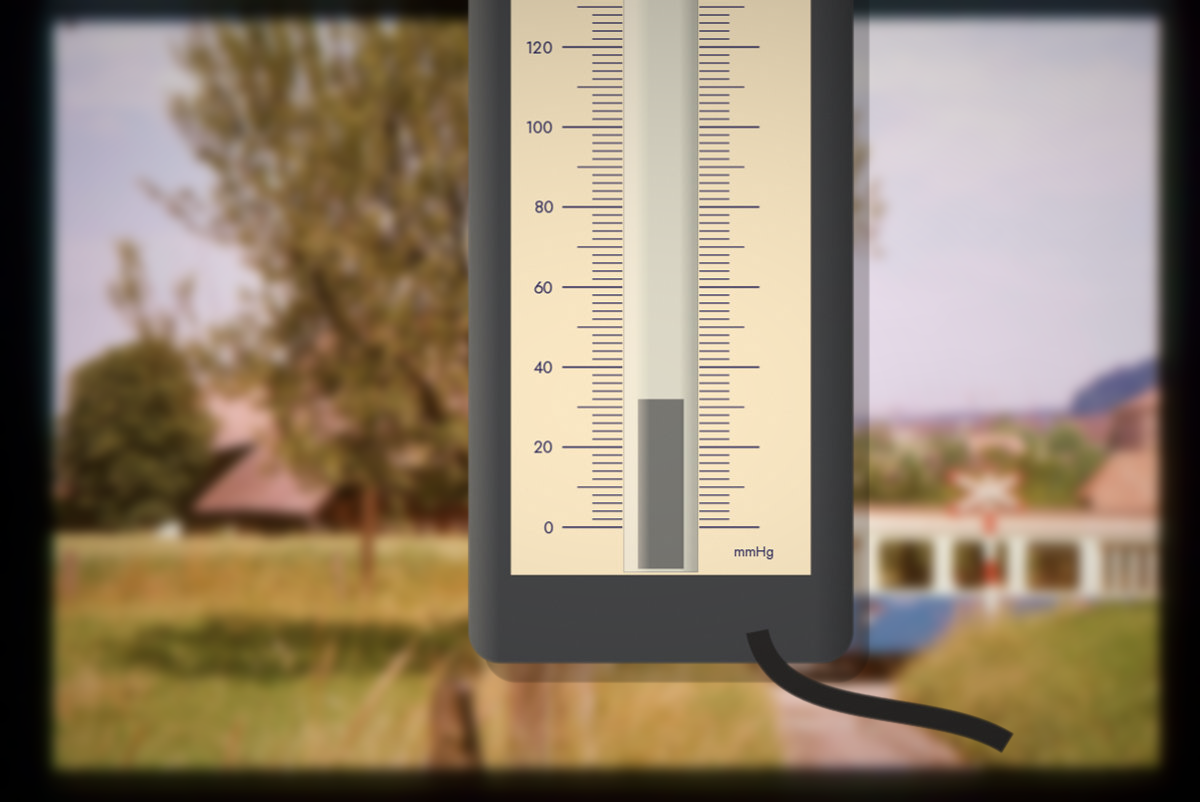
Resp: 32 mmHg
